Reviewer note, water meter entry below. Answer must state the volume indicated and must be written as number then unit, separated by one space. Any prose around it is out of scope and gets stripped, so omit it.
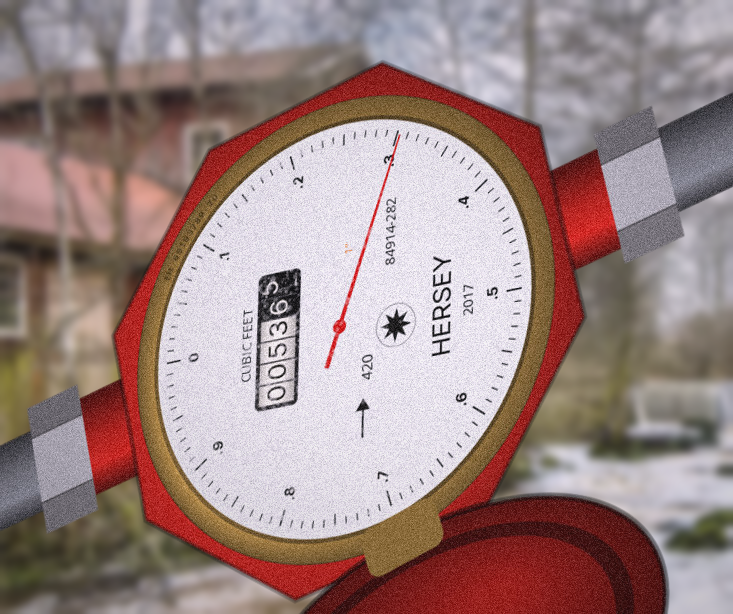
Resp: 5365.30 ft³
